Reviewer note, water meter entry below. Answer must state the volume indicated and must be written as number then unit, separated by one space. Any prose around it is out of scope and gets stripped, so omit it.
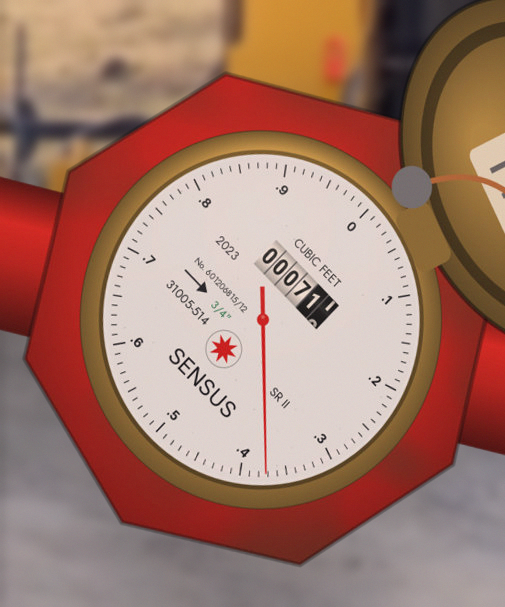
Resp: 711.37 ft³
